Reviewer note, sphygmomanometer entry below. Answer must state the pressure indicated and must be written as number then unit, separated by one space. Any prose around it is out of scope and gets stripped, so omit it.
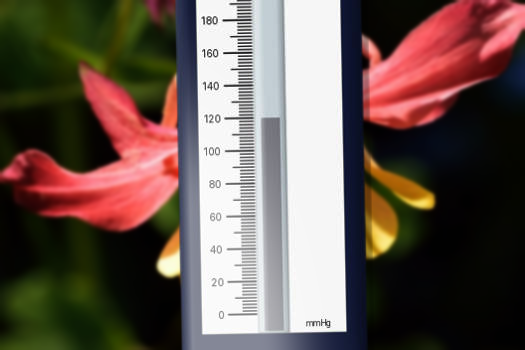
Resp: 120 mmHg
